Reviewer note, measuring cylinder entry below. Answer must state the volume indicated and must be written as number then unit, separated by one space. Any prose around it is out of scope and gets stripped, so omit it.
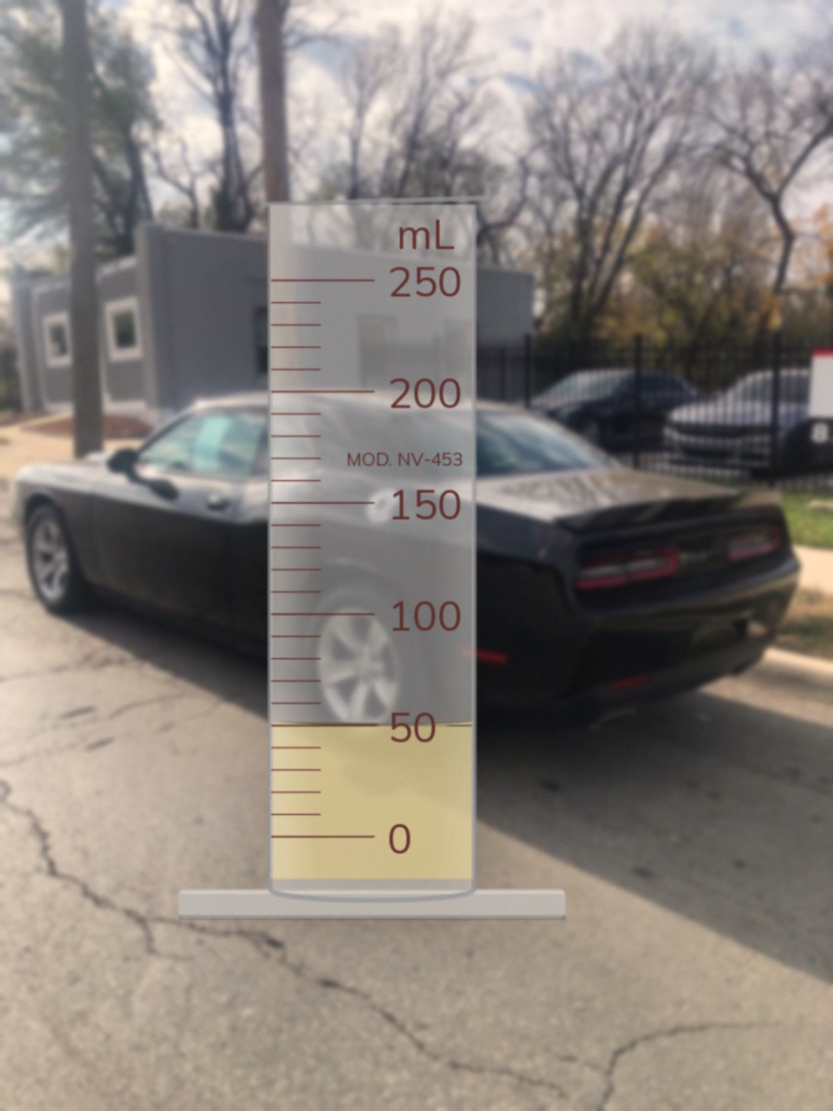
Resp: 50 mL
